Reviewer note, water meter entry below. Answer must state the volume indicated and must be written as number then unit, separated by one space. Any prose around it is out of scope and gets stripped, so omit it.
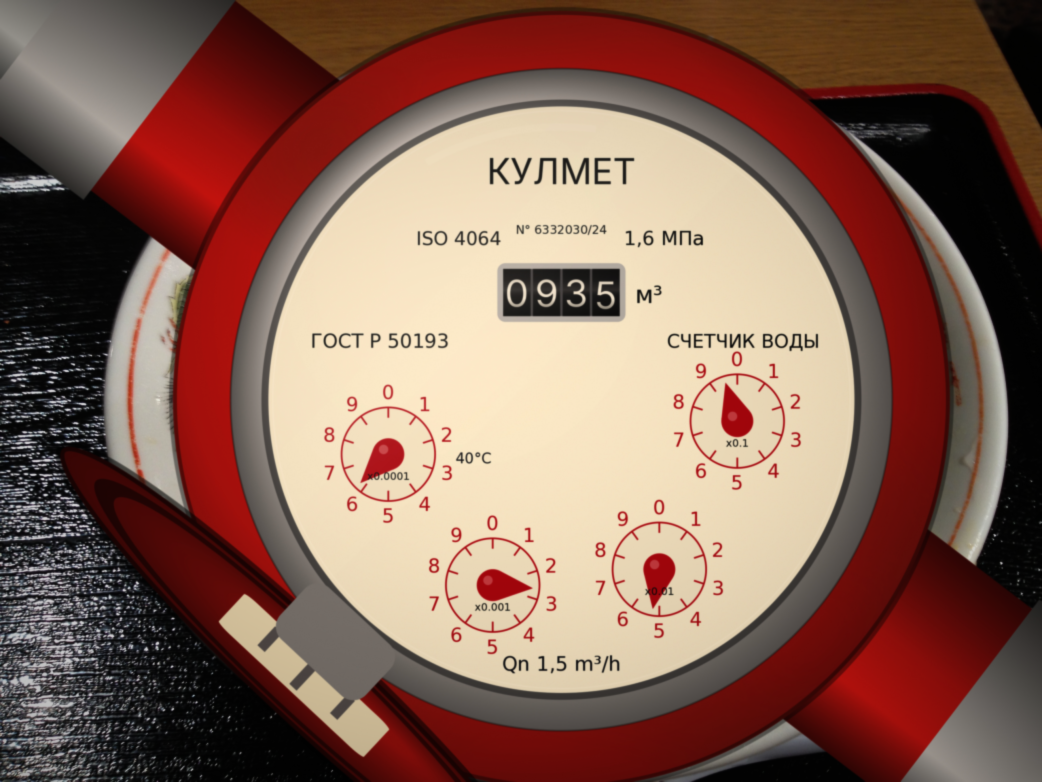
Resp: 934.9526 m³
